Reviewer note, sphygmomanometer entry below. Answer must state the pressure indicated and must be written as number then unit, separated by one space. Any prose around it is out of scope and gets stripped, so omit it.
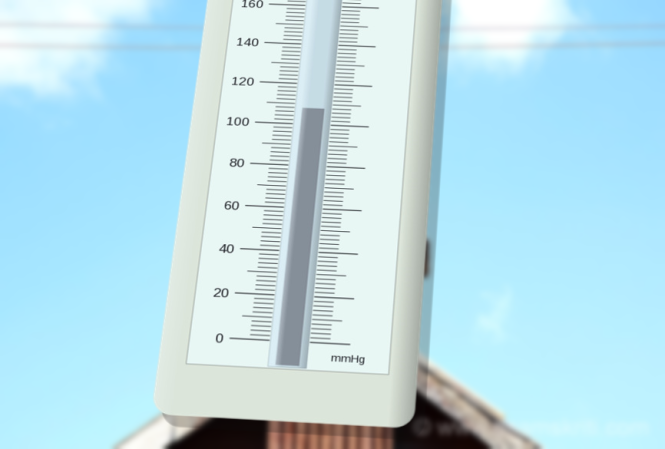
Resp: 108 mmHg
